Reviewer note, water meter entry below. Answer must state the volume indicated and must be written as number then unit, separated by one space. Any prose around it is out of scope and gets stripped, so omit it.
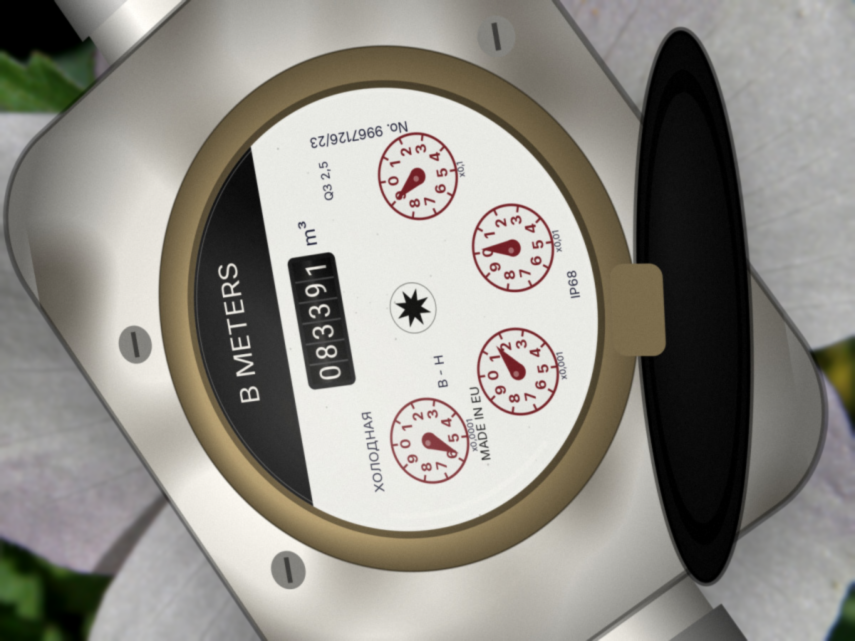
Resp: 83390.9015 m³
